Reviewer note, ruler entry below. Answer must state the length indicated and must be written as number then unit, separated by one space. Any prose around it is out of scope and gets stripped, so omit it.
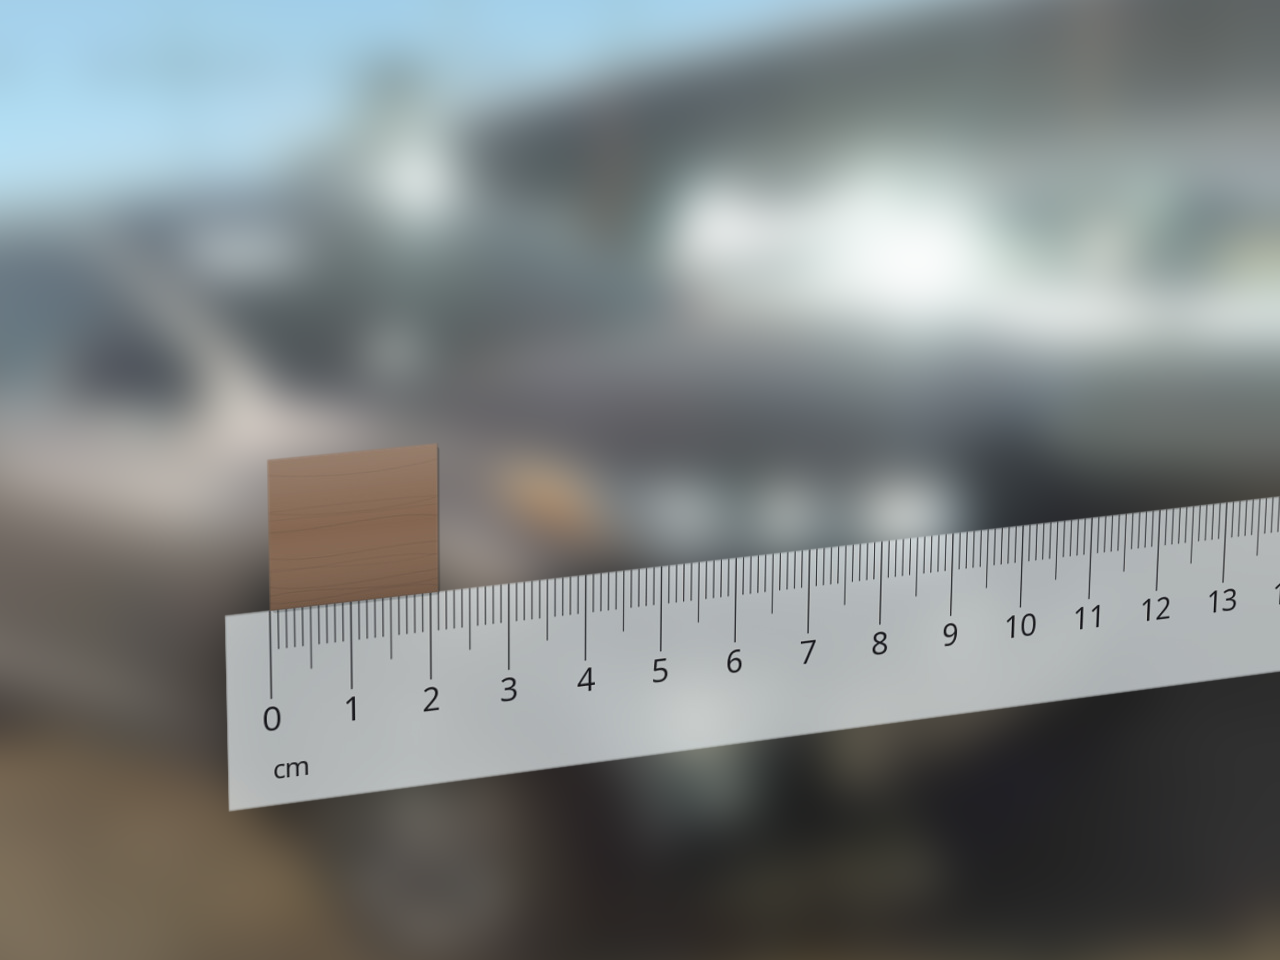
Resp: 2.1 cm
